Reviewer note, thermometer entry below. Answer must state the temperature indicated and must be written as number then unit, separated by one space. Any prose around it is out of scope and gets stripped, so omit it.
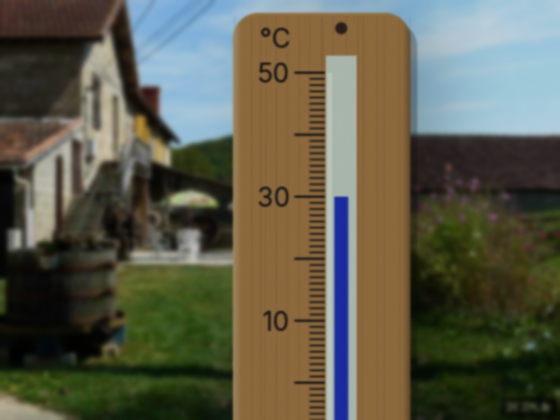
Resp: 30 °C
